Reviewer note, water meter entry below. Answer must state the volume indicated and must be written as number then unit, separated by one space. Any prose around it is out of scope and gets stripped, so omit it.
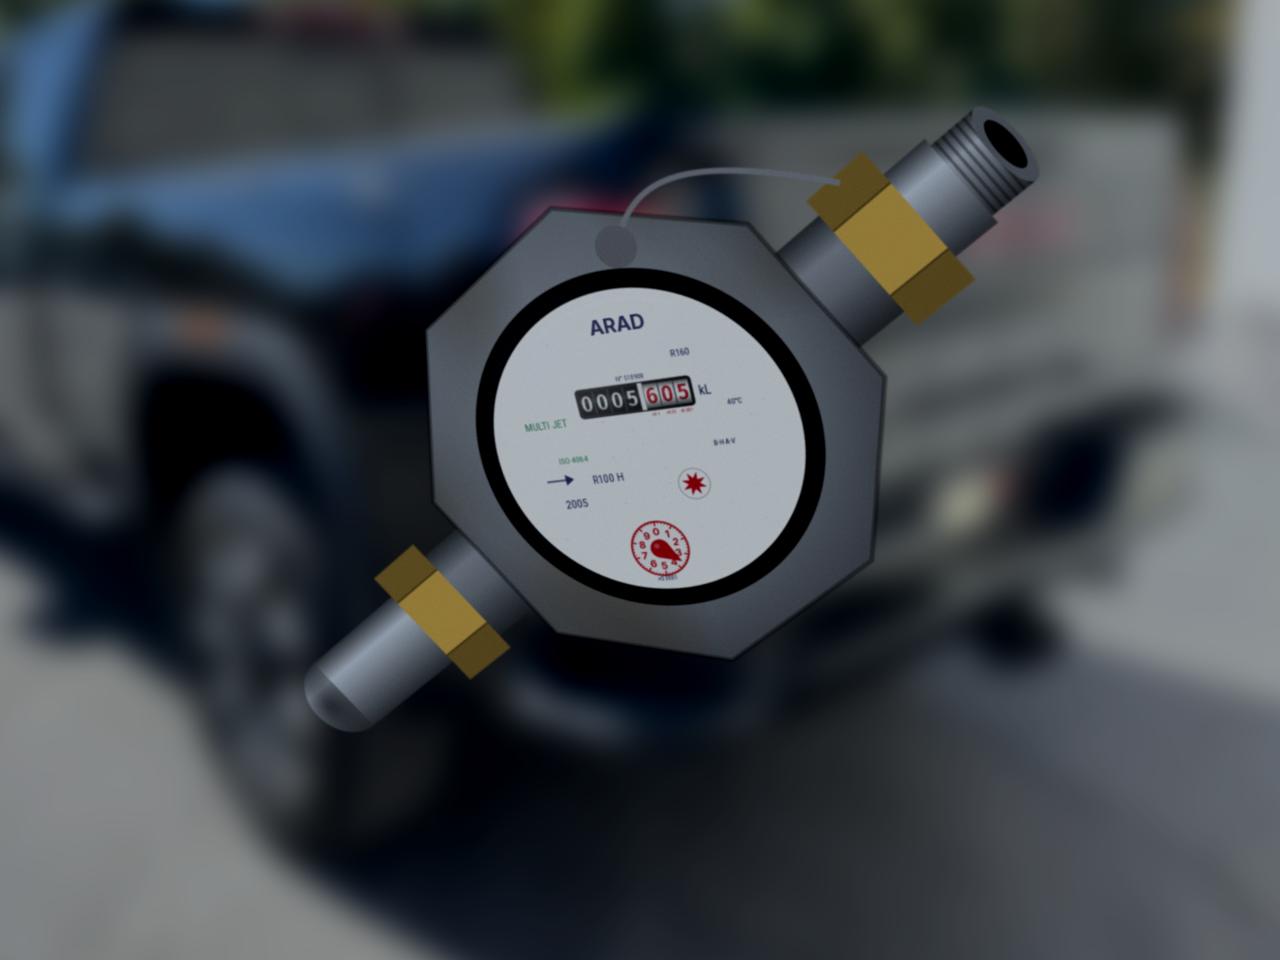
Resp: 5.6053 kL
